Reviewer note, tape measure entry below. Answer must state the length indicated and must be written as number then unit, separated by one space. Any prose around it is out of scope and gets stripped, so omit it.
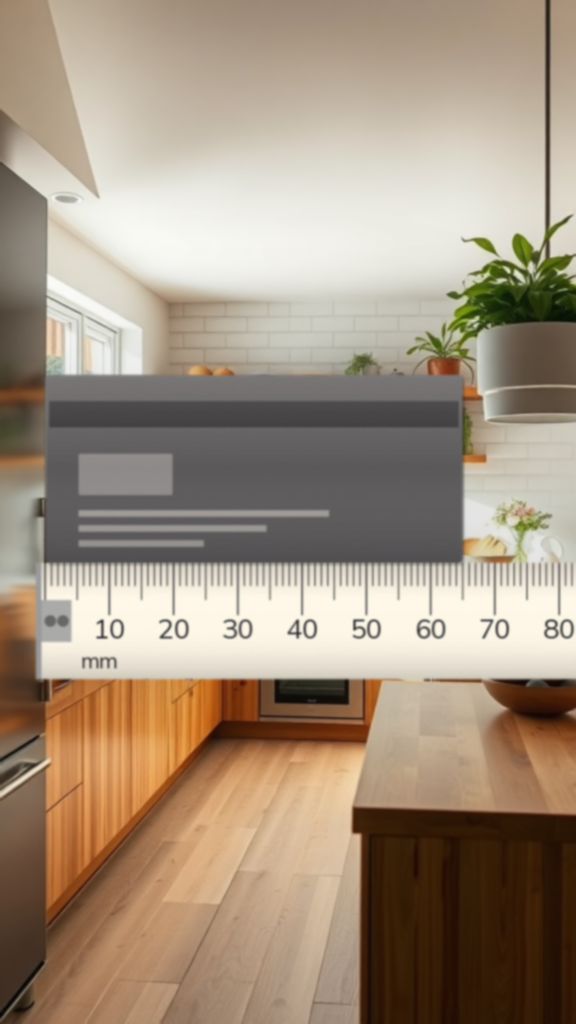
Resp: 65 mm
